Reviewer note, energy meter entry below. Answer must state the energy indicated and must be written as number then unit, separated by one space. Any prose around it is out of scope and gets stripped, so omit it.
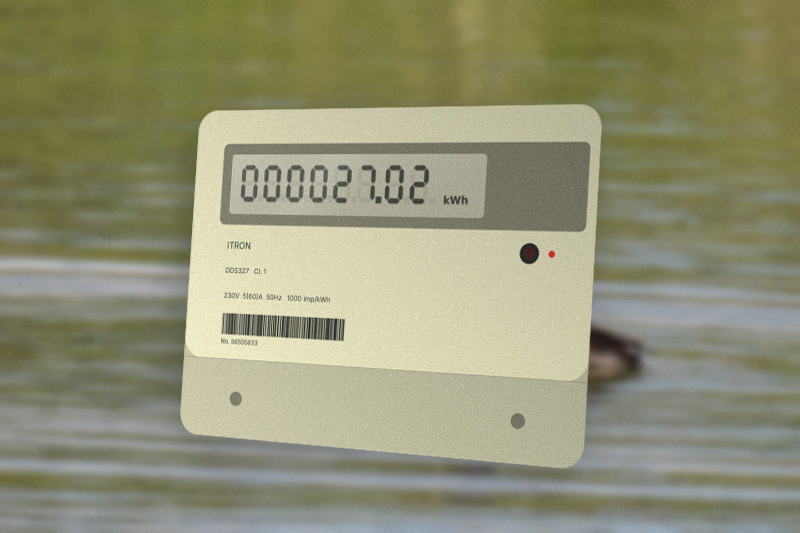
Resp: 27.02 kWh
